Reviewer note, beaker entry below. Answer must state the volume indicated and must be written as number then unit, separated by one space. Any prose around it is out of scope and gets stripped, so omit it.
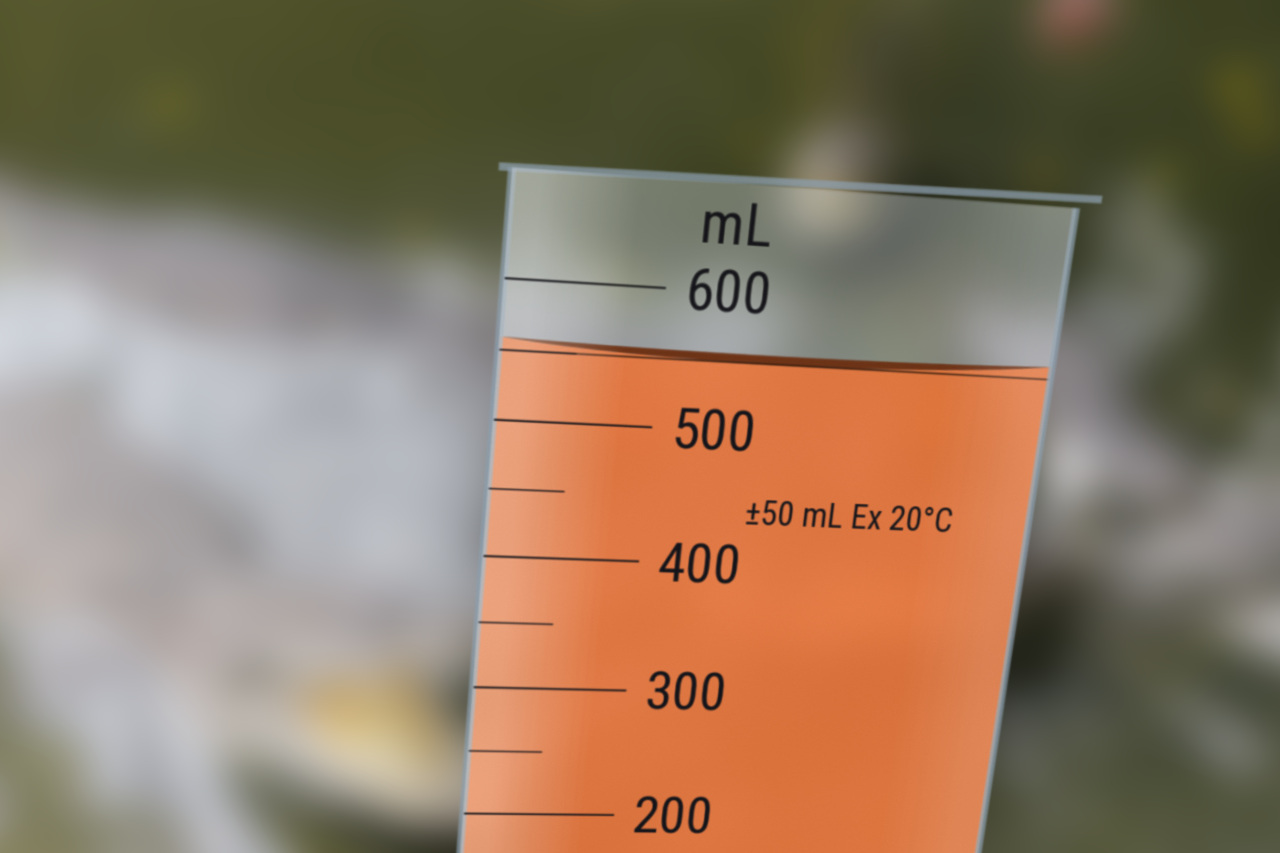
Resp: 550 mL
